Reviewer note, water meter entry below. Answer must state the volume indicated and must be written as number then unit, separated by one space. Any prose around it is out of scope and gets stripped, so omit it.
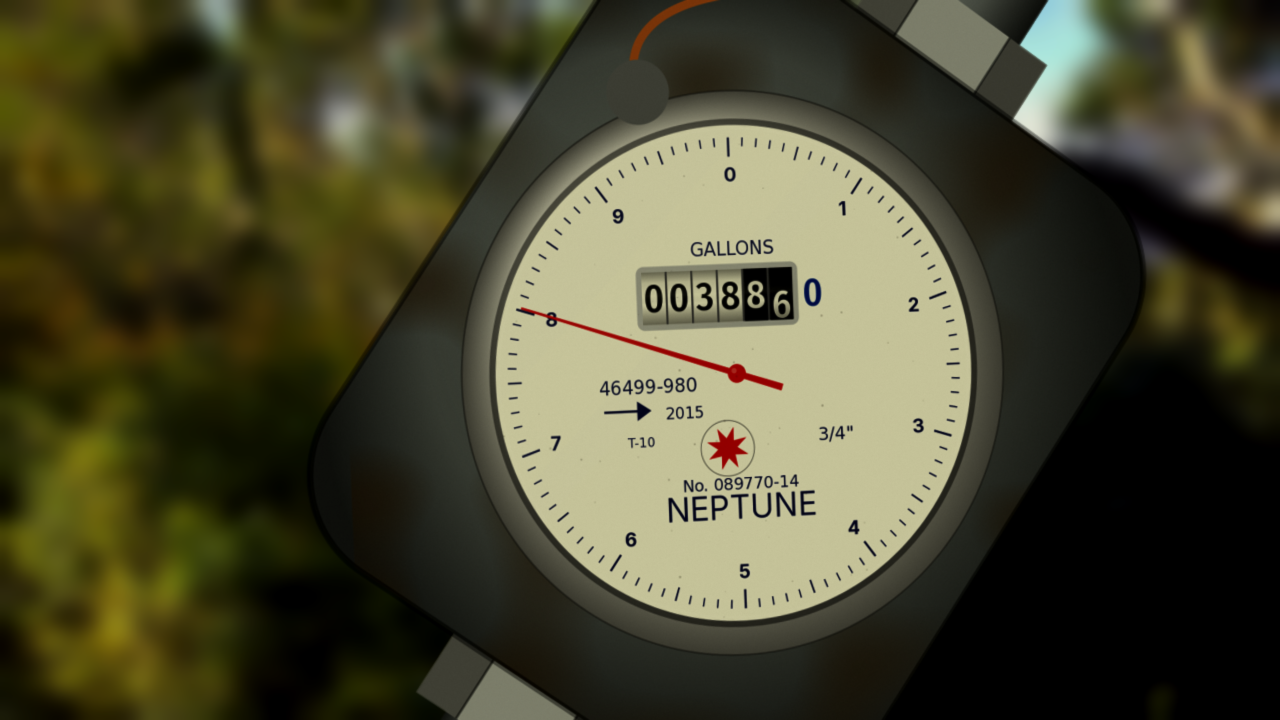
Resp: 38858.0 gal
